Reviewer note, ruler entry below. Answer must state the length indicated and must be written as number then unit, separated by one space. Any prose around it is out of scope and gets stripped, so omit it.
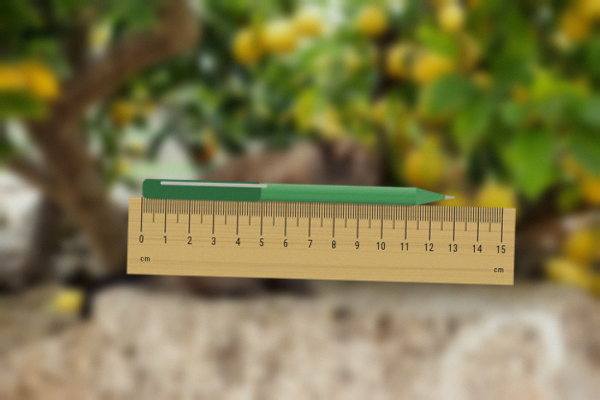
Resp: 13 cm
